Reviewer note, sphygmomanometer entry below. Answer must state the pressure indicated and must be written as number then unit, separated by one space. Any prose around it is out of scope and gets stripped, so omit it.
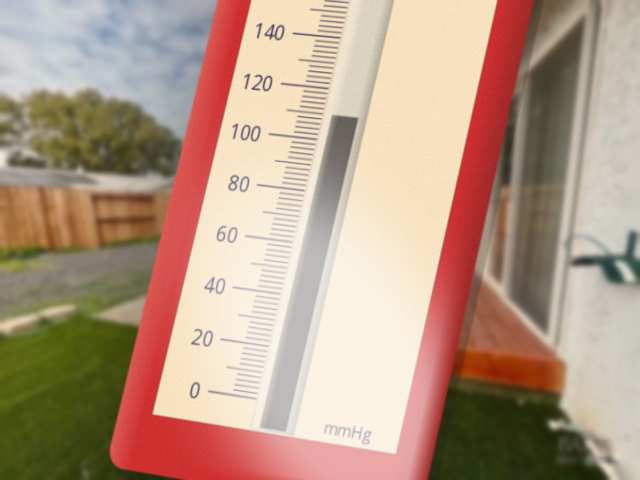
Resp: 110 mmHg
